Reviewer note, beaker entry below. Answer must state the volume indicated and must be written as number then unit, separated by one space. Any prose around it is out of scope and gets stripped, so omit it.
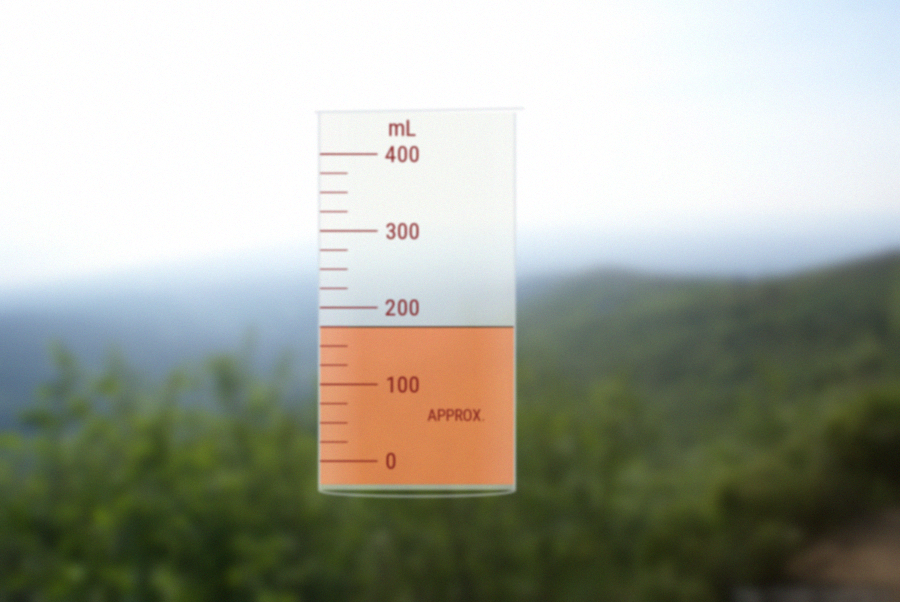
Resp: 175 mL
